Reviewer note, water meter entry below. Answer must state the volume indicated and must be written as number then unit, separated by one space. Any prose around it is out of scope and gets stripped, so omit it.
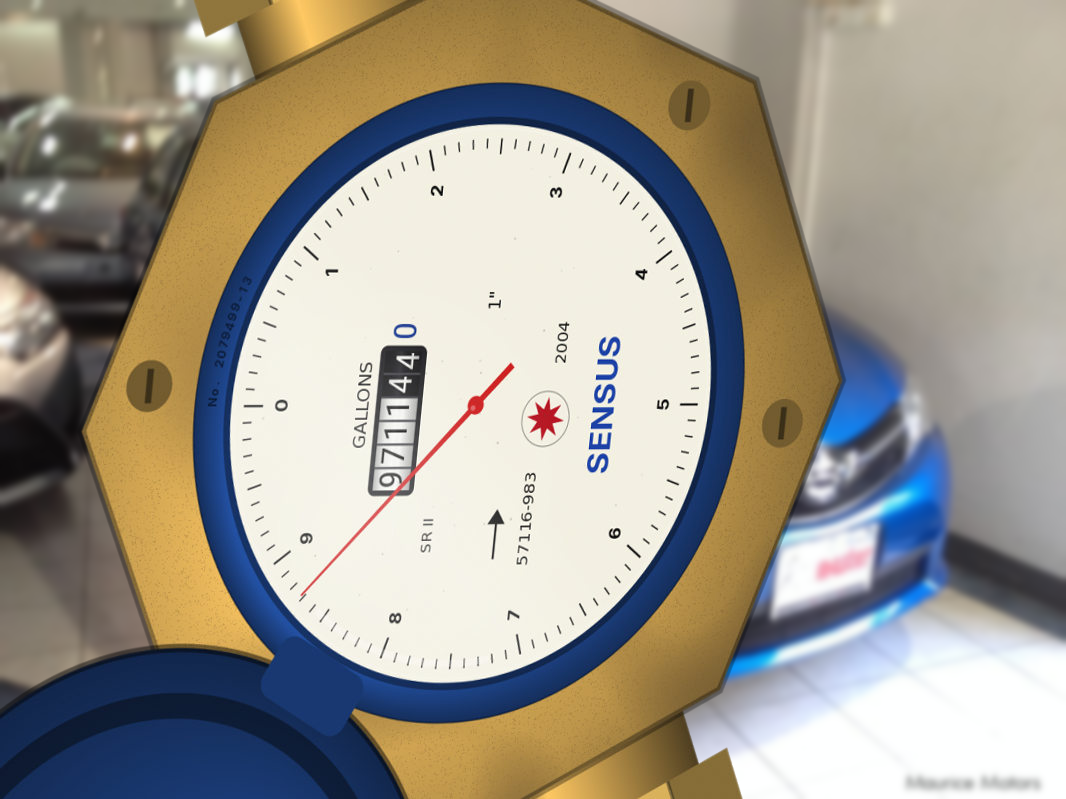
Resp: 9711438.7 gal
